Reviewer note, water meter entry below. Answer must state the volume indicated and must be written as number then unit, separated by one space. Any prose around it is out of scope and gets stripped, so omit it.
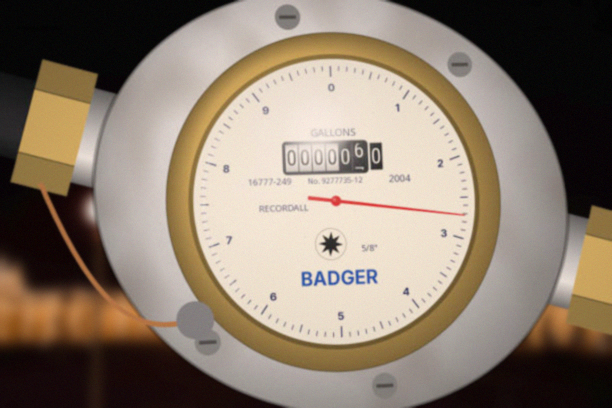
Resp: 62.7 gal
